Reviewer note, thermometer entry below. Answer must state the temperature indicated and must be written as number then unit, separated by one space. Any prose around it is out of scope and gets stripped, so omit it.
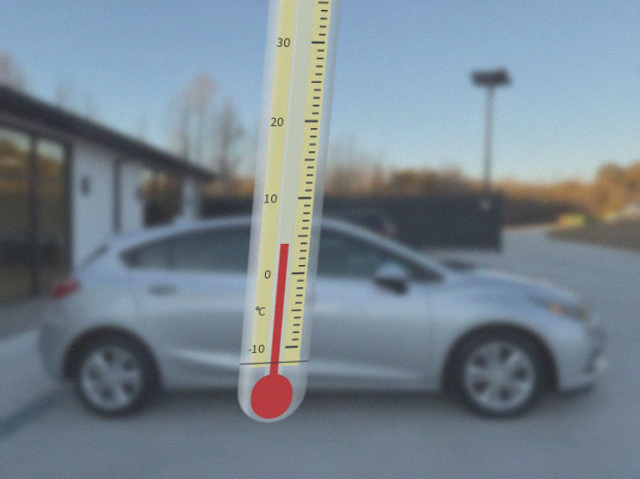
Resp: 4 °C
